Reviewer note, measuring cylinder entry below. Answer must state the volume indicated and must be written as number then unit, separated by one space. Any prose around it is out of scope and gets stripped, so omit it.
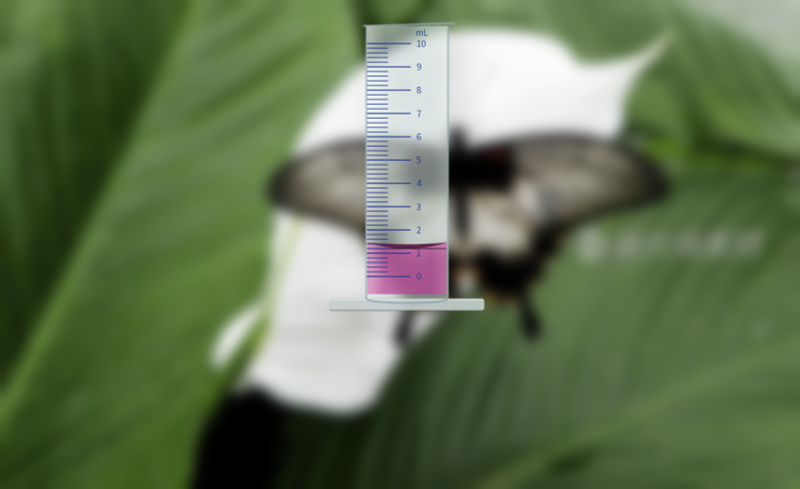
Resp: 1.2 mL
